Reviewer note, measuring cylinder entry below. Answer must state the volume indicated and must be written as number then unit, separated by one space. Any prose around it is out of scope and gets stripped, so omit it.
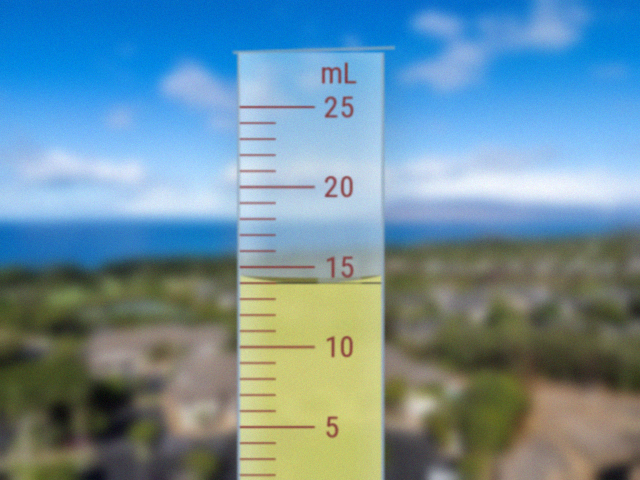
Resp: 14 mL
